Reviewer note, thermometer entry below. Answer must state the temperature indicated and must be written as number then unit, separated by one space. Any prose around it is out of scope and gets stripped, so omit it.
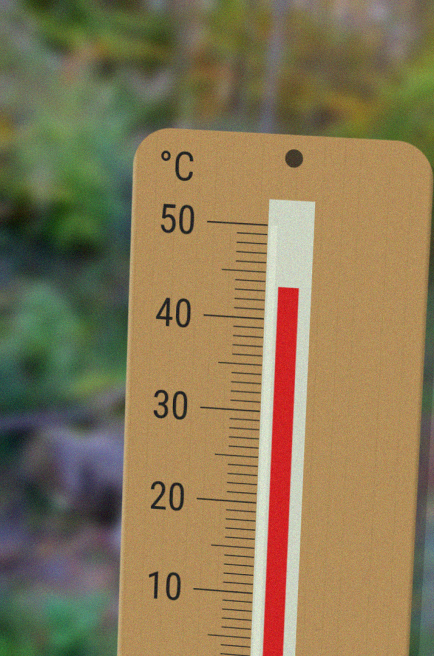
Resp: 43.5 °C
